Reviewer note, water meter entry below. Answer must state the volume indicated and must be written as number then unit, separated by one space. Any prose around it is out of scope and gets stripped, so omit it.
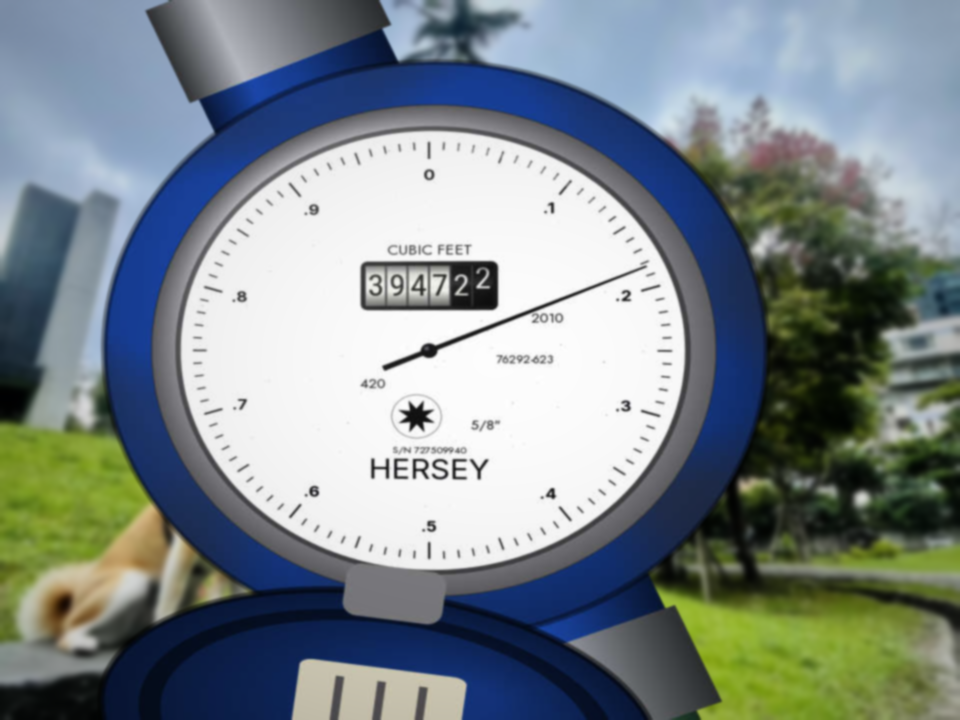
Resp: 394722.18 ft³
